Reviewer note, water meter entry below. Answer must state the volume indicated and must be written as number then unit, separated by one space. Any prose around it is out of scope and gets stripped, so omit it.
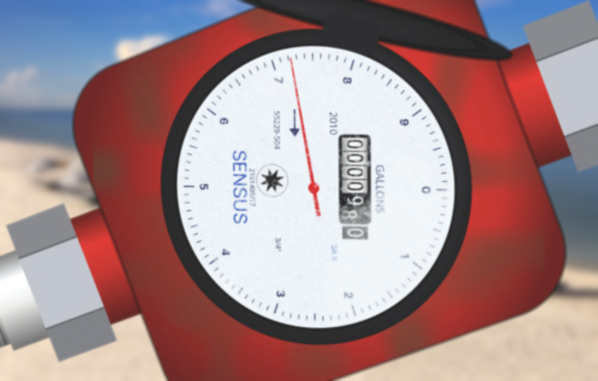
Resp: 977.2 gal
